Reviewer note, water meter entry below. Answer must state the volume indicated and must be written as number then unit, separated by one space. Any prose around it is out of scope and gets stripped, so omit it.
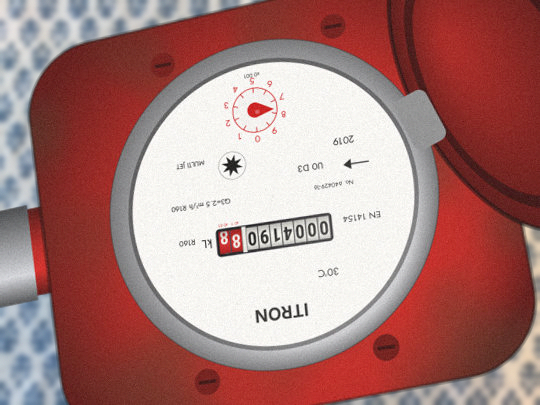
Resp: 4190.877 kL
